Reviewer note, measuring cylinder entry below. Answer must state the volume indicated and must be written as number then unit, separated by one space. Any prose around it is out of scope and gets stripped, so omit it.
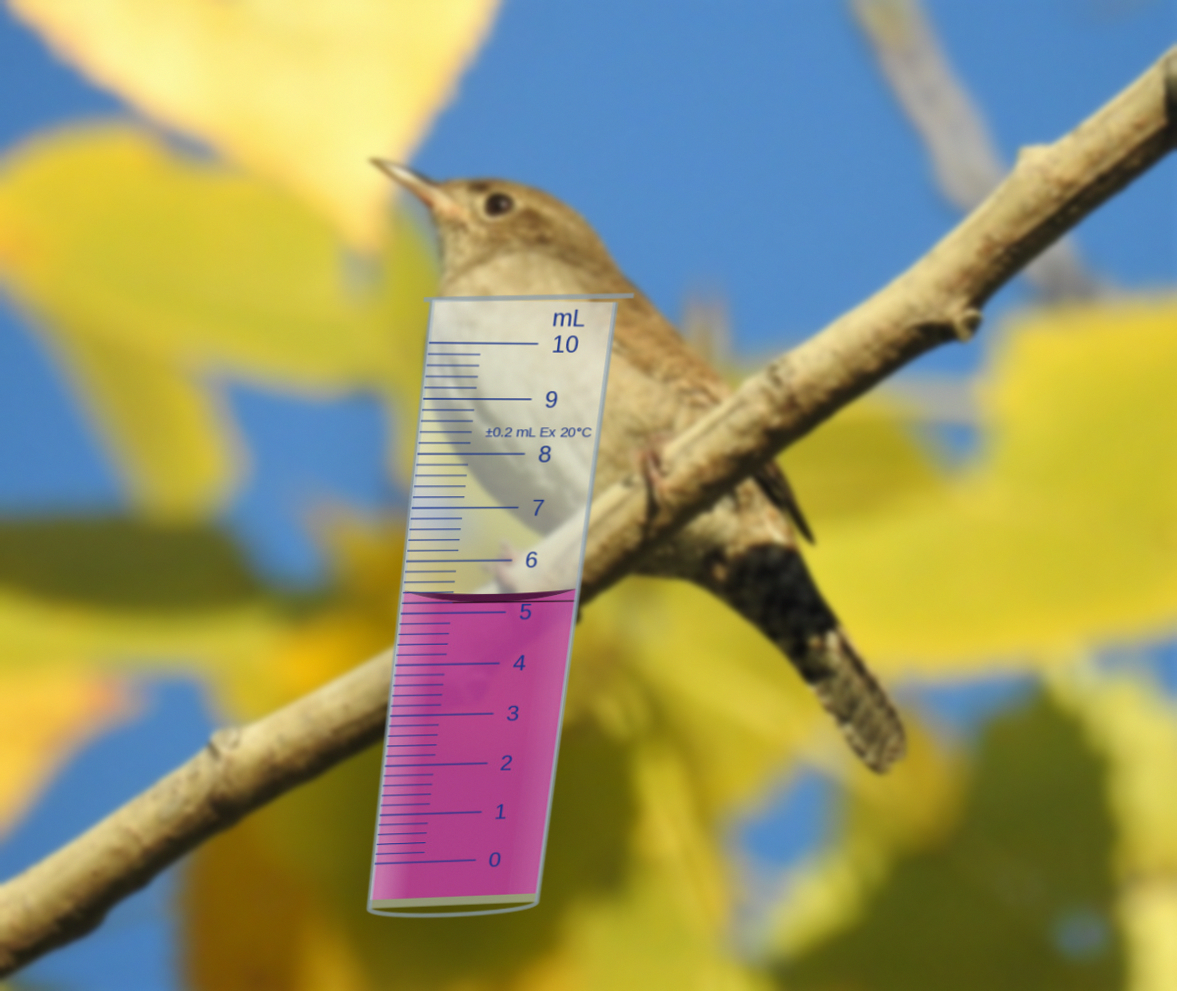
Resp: 5.2 mL
